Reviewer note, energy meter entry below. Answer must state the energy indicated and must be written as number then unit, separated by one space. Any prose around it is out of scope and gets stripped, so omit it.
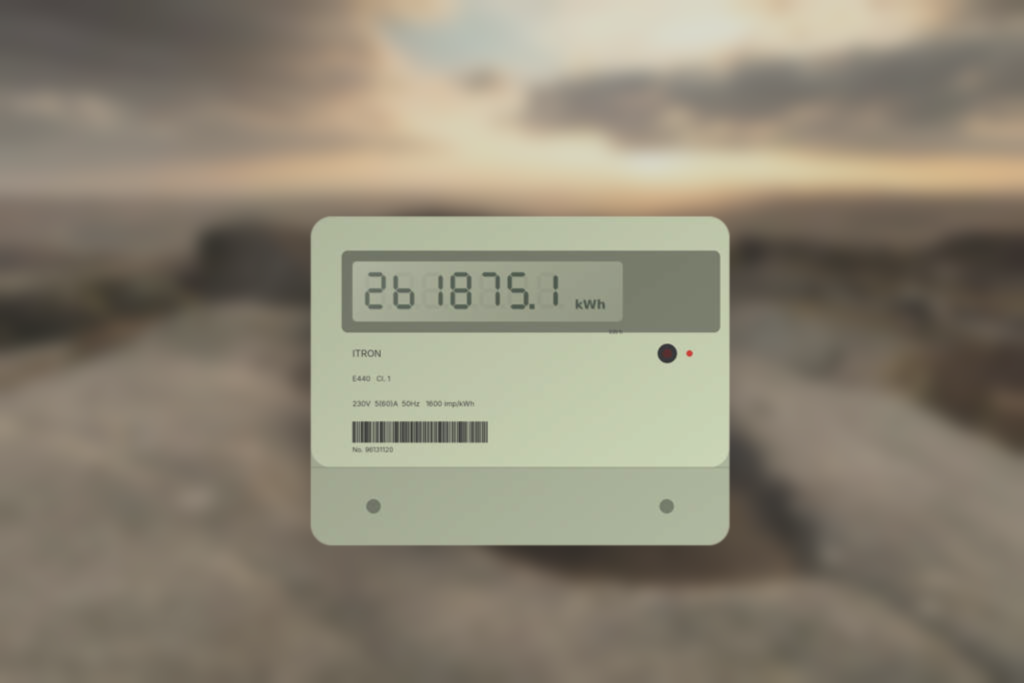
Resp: 261875.1 kWh
